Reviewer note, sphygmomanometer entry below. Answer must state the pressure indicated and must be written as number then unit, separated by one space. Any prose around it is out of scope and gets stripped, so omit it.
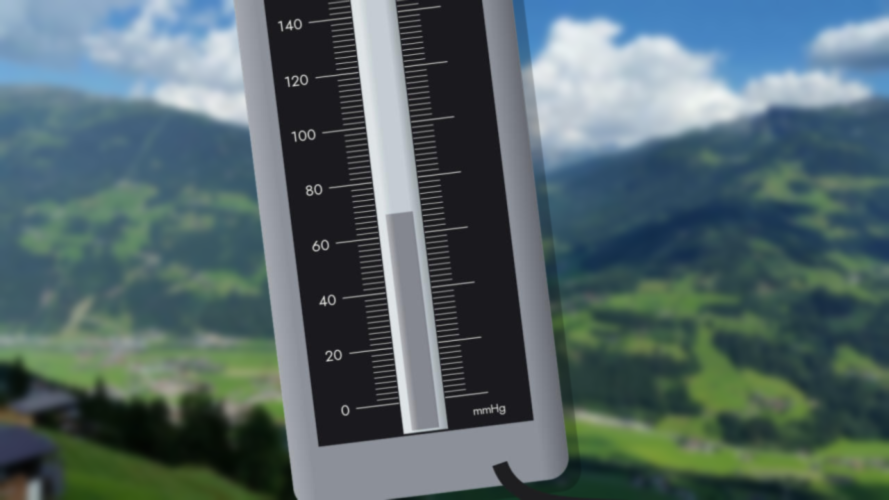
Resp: 68 mmHg
